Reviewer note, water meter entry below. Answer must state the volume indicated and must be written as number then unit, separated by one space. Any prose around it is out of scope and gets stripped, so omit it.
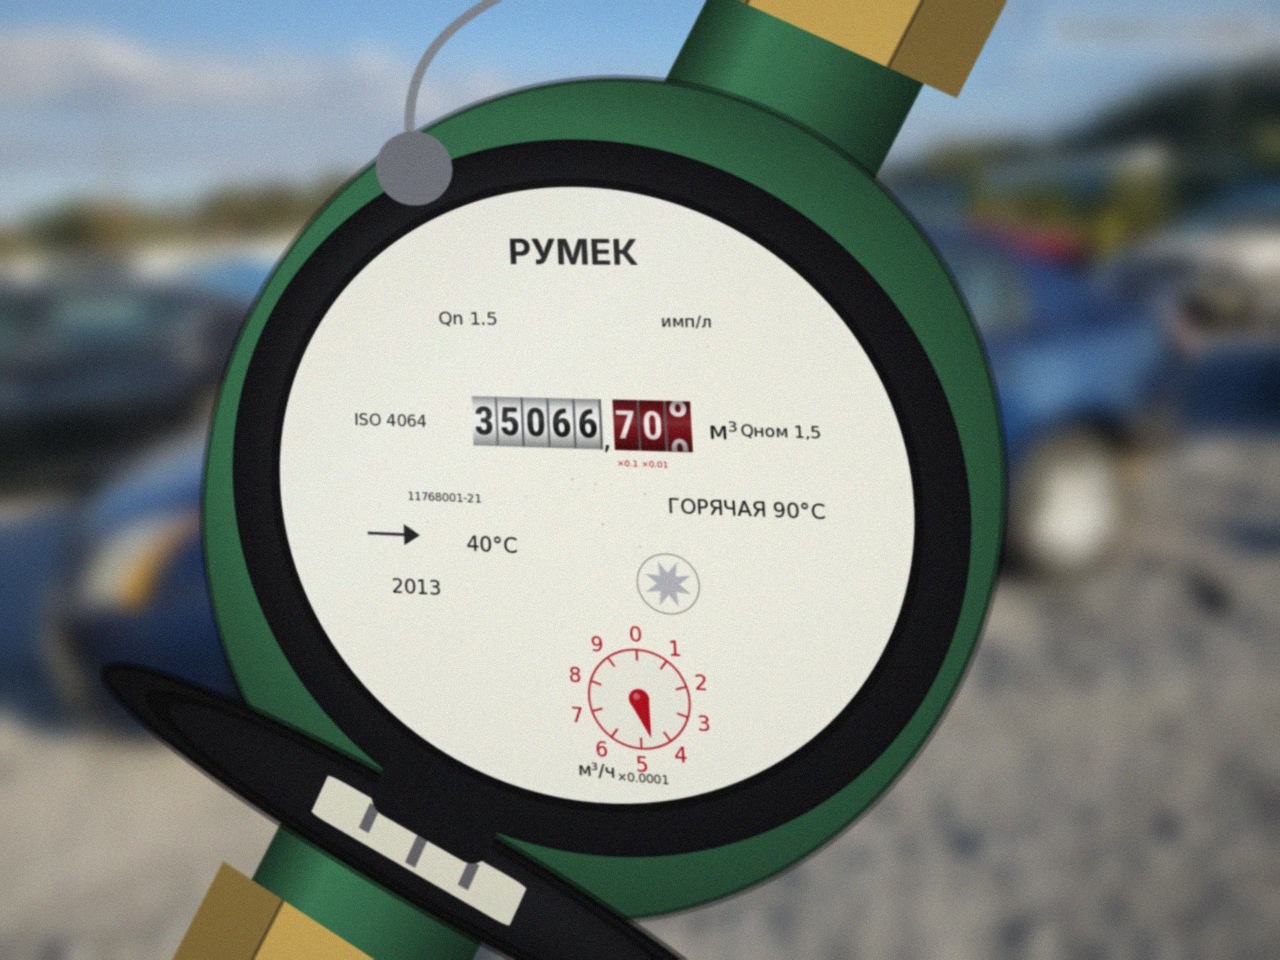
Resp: 35066.7084 m³
